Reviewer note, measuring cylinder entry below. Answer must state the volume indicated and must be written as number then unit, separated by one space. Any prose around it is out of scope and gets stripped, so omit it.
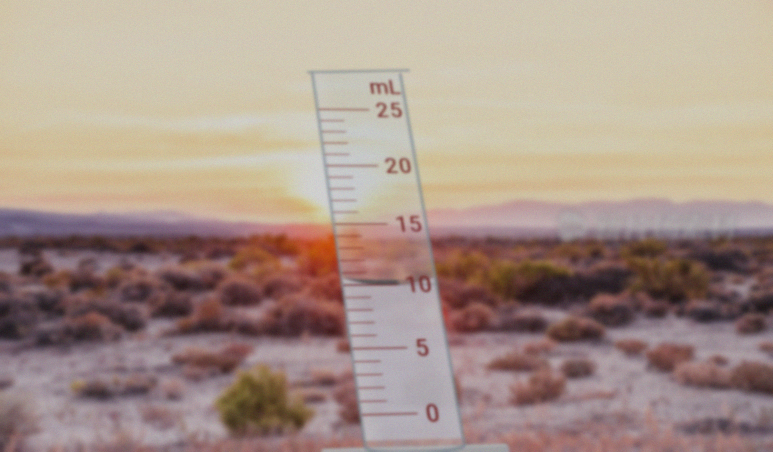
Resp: 10 mL
